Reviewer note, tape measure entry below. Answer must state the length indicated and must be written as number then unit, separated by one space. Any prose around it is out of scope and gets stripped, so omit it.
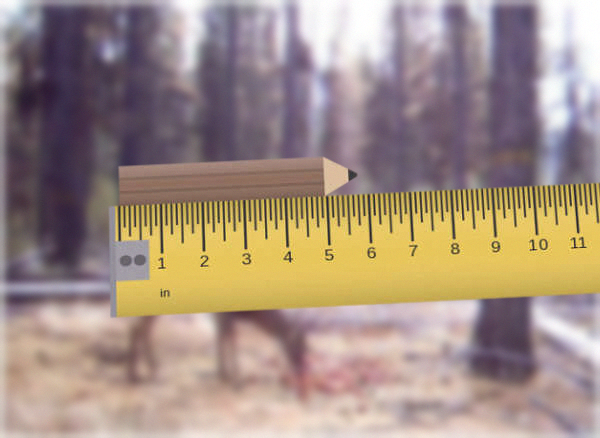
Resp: 5.75 in
